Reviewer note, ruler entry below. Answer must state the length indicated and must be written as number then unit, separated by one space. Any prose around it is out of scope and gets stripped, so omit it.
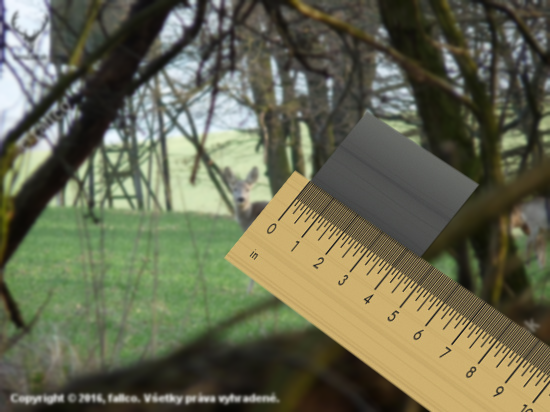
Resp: 4.5 in
